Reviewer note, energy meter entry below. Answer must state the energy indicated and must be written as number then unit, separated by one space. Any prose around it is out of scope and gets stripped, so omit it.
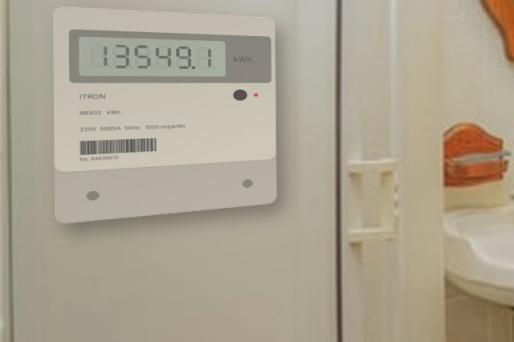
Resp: 13549.1 kWh
